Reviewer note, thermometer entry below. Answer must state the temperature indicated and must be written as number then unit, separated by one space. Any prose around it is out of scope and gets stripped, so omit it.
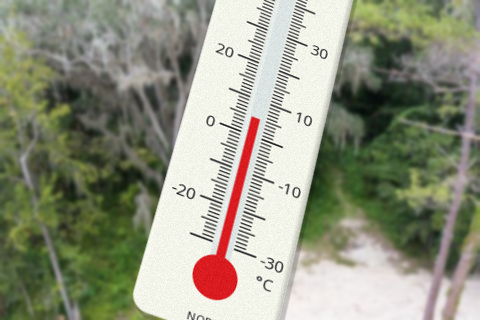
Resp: 5 °C
